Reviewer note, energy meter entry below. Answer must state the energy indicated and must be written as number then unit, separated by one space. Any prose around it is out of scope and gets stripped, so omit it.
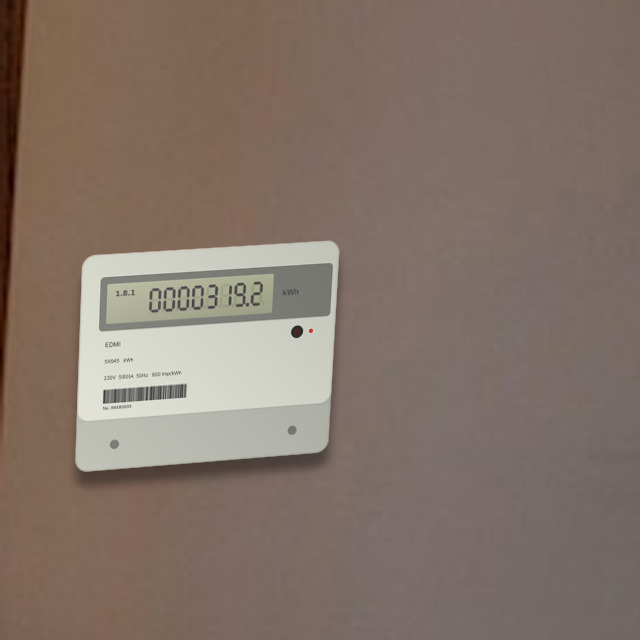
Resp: 319.2 kWh
